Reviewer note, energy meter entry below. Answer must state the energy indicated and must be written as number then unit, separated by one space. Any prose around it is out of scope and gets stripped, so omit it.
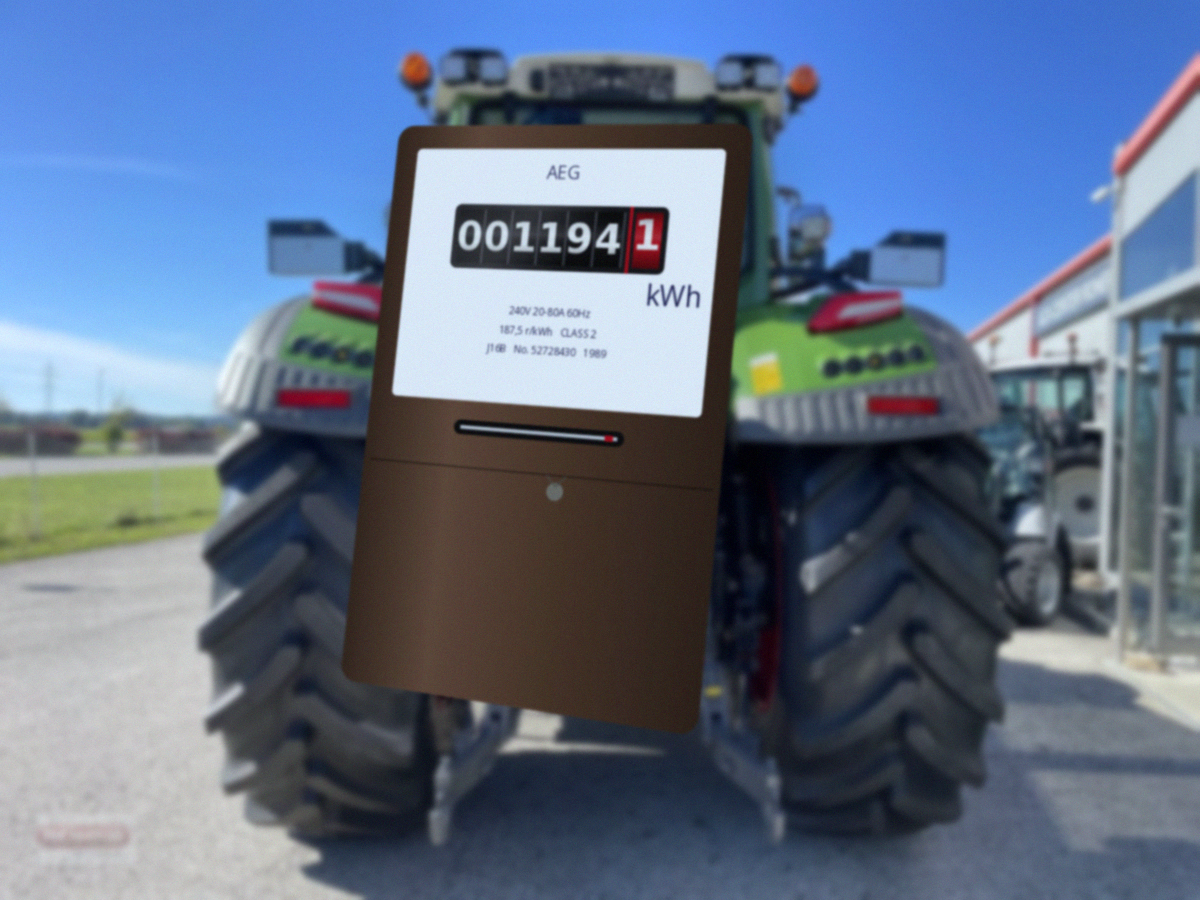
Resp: 1194.1 kWh
